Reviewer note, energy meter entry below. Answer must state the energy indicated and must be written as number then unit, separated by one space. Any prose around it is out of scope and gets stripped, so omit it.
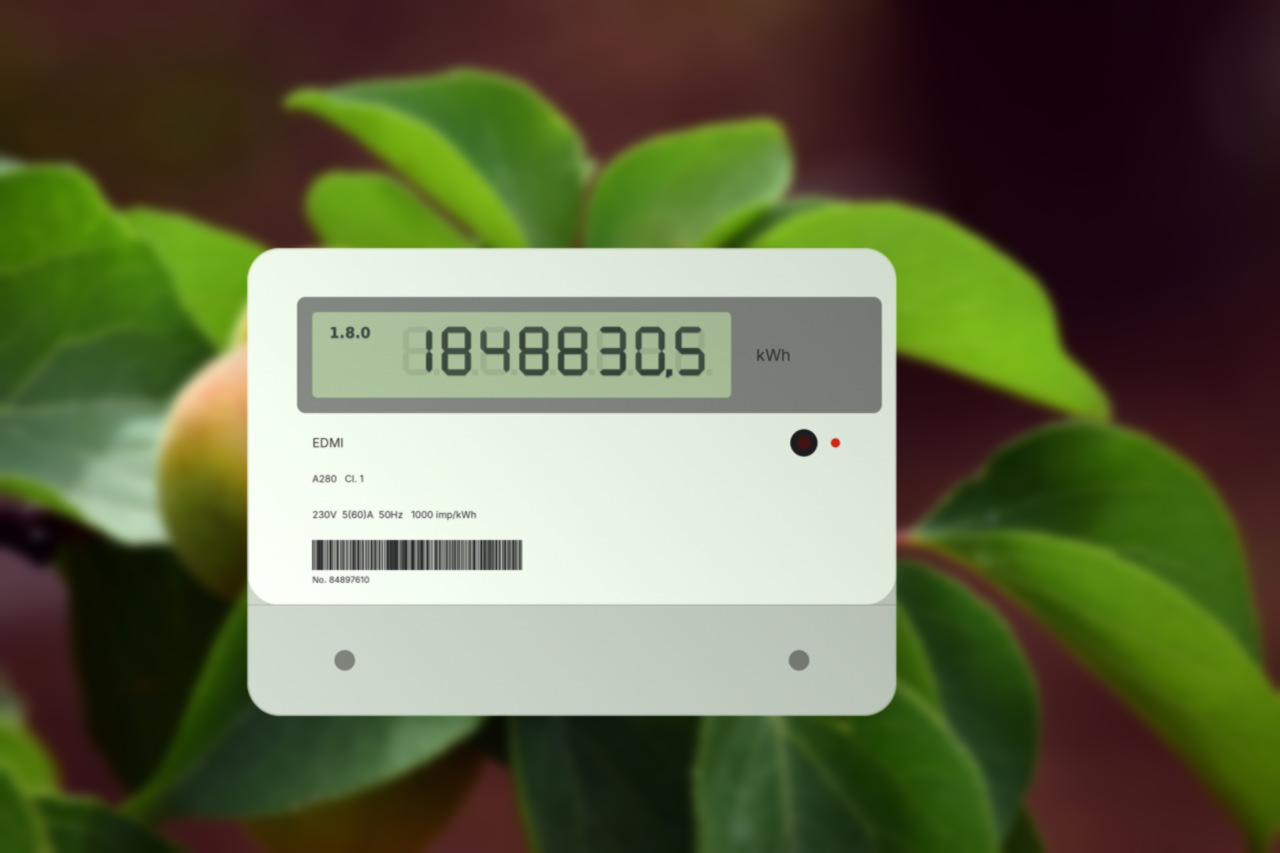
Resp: 1848830.5 kWh
